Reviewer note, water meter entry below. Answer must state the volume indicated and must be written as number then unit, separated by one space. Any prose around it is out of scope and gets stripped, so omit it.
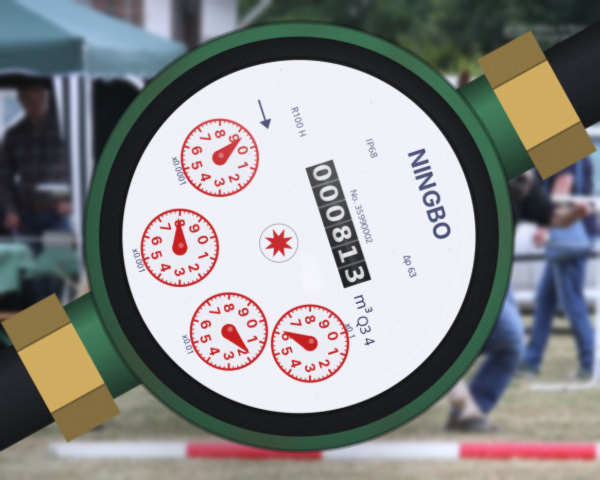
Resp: 813.6179 m³
